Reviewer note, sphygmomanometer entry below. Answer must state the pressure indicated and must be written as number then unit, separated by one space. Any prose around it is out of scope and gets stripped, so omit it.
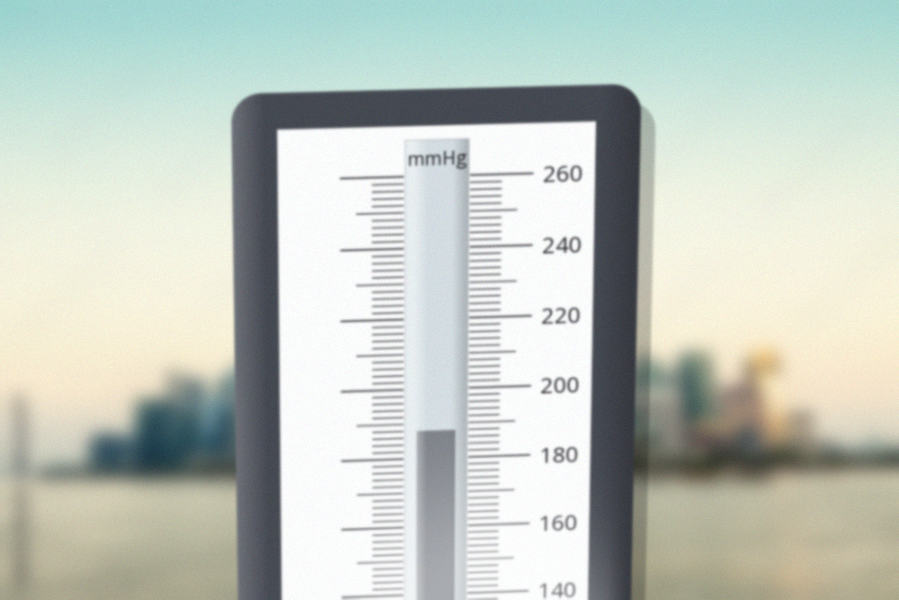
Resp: 188 mmHg
